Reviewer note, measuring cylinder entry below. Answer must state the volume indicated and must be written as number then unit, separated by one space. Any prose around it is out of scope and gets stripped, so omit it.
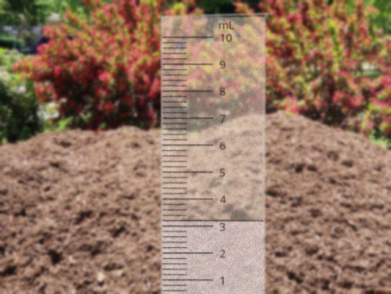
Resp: 3.2 mL
